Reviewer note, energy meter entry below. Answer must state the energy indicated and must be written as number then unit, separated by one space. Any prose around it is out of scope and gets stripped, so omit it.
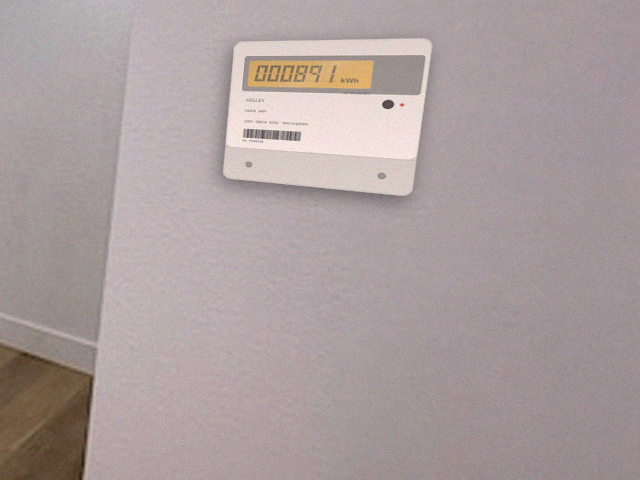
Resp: 891 kWh
